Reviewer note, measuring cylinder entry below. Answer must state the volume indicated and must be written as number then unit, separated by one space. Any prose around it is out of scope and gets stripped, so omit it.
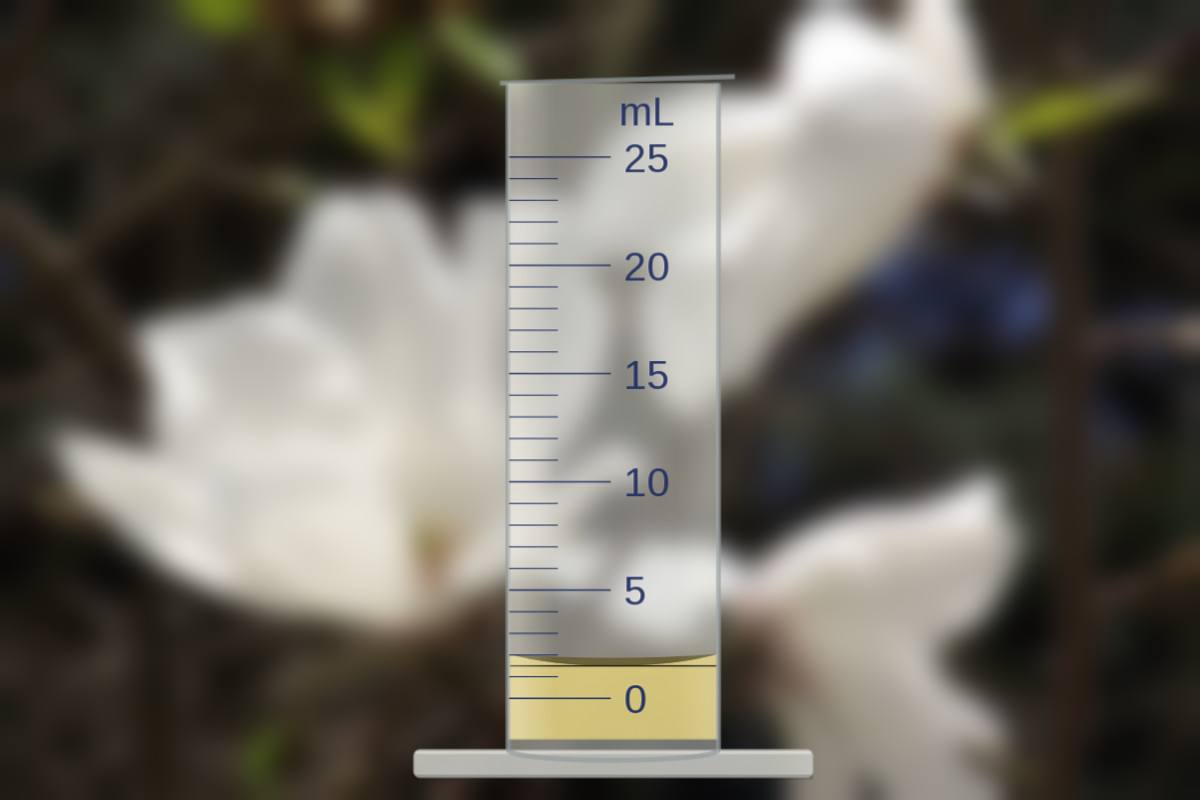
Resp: 1.5 mL
